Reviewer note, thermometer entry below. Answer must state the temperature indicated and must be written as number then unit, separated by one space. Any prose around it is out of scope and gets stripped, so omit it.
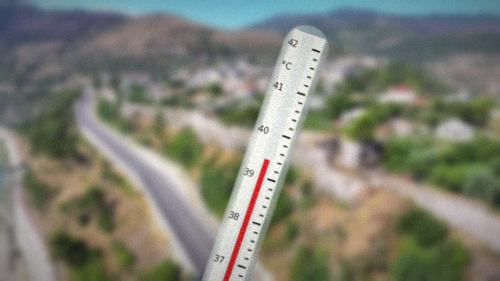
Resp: 39.4 °C
